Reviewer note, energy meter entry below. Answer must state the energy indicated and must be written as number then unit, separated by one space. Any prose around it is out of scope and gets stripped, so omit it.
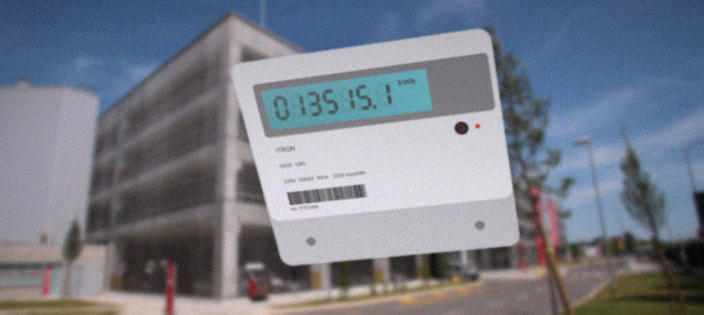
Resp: 13515.1 kWh
